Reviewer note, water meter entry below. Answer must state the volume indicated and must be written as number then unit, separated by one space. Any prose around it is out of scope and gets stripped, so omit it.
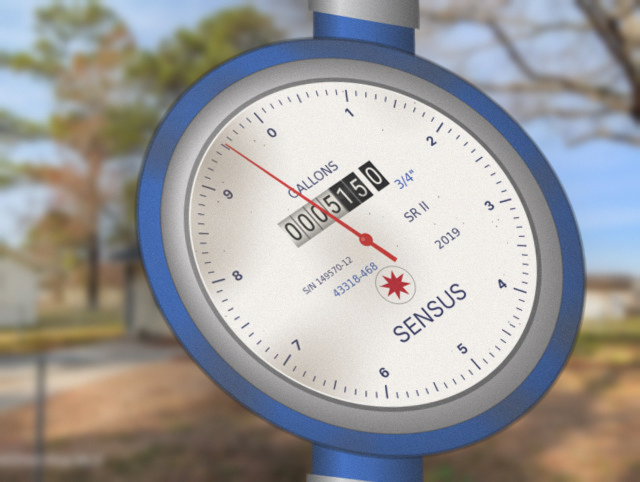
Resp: 5149.5 gal
